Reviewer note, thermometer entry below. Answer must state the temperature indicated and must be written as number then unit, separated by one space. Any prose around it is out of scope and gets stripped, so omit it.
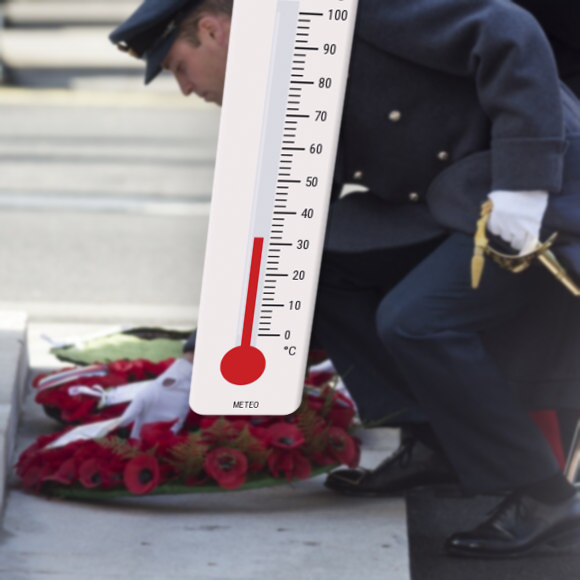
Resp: 32 °C
